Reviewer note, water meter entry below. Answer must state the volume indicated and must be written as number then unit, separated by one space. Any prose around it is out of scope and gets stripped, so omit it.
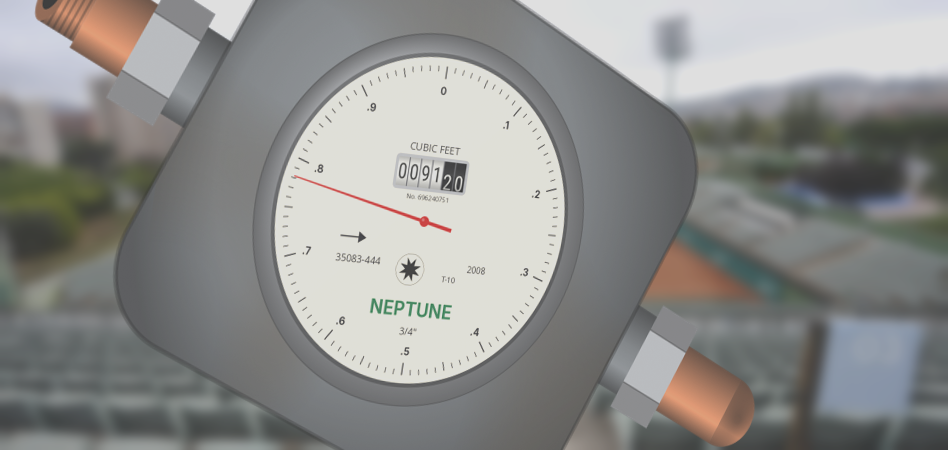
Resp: 9119.78 ft³
